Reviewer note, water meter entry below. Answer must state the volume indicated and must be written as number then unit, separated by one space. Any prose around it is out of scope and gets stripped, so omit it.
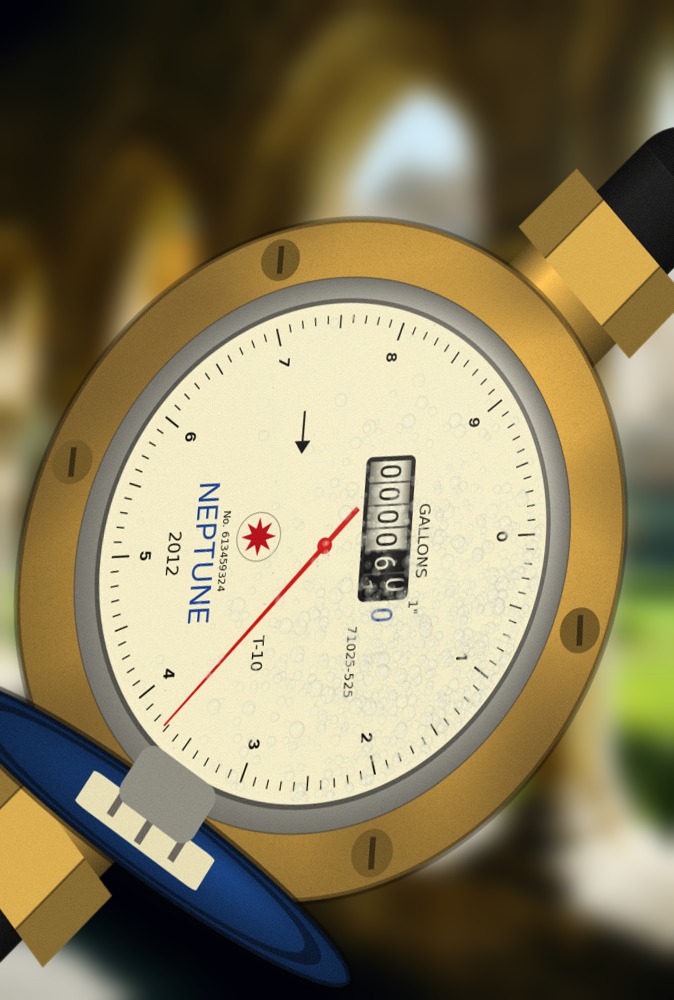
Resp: 603.7 gal
